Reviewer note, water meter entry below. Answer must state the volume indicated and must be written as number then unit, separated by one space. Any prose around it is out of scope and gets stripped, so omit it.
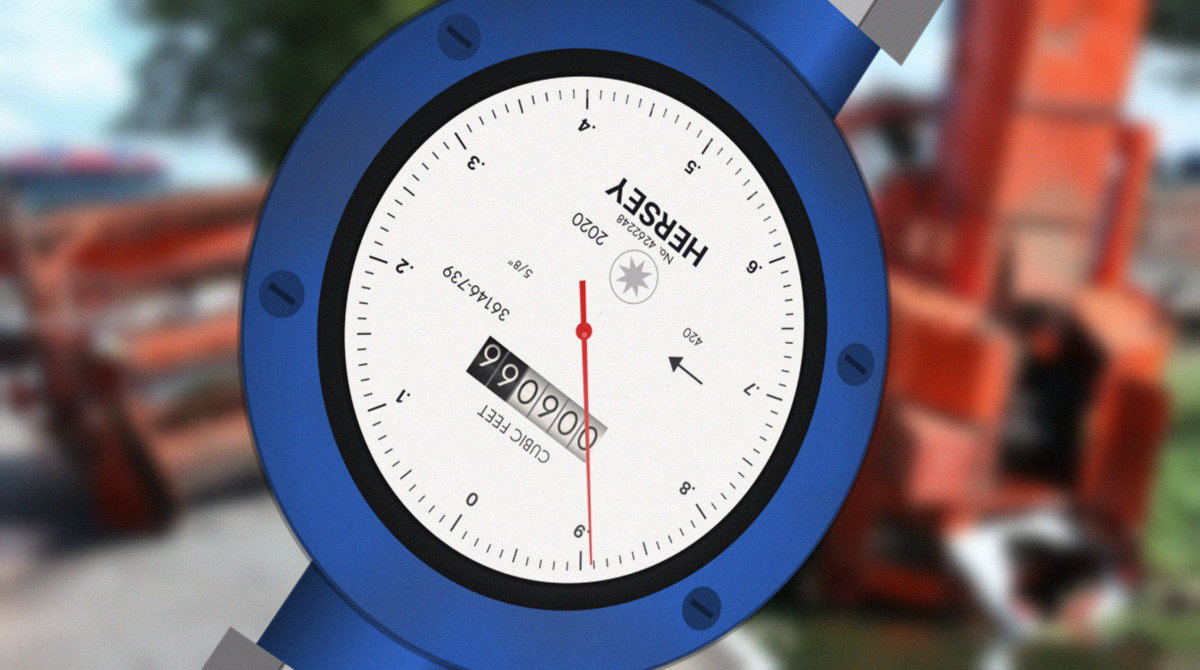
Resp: 6065.89 ft³
